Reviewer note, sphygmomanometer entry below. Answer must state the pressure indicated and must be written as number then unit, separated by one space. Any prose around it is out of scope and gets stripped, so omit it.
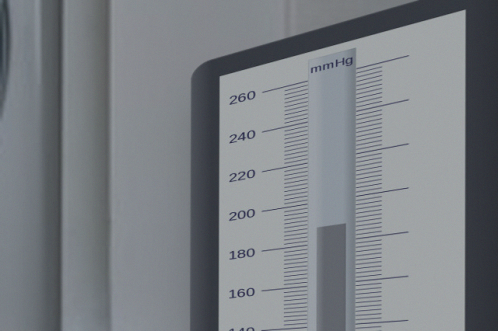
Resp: 188 mmHg
